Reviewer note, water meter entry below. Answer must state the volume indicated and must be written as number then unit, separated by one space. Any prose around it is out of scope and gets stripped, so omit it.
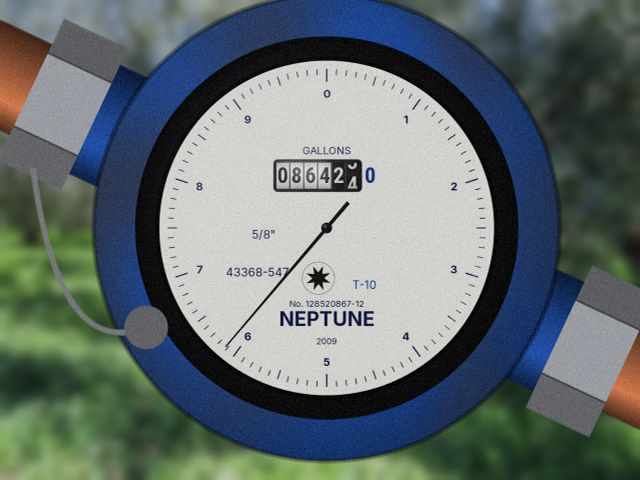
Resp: 864236.1 gal
